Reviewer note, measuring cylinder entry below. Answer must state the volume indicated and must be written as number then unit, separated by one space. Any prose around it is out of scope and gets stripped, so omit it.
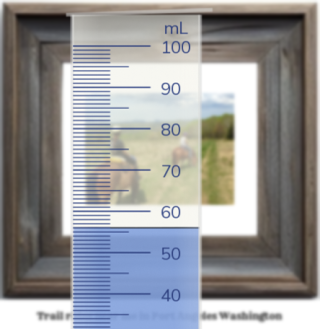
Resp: 56 mL
